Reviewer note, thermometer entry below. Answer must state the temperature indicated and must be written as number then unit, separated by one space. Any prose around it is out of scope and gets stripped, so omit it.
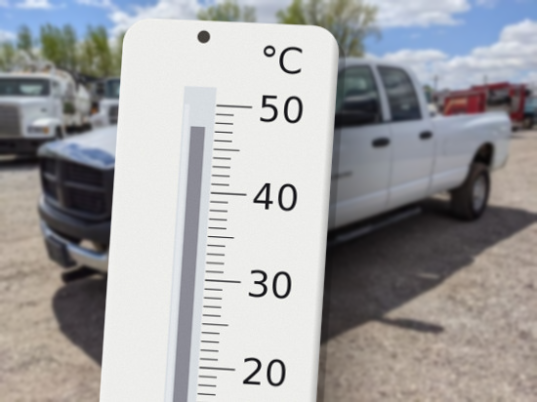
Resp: 47.5 °C
